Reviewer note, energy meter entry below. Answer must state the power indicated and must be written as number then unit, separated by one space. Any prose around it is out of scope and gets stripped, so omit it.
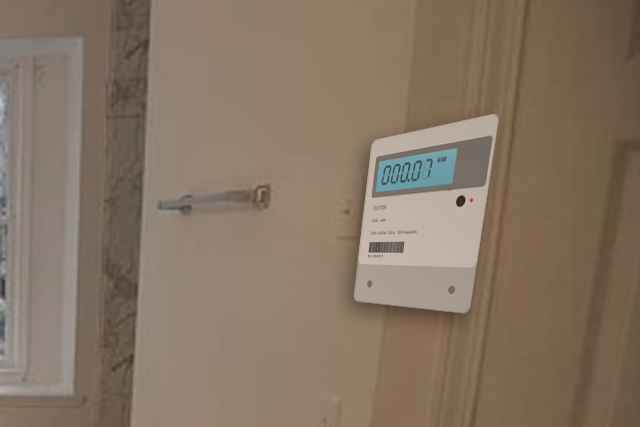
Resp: 0.07 kW
